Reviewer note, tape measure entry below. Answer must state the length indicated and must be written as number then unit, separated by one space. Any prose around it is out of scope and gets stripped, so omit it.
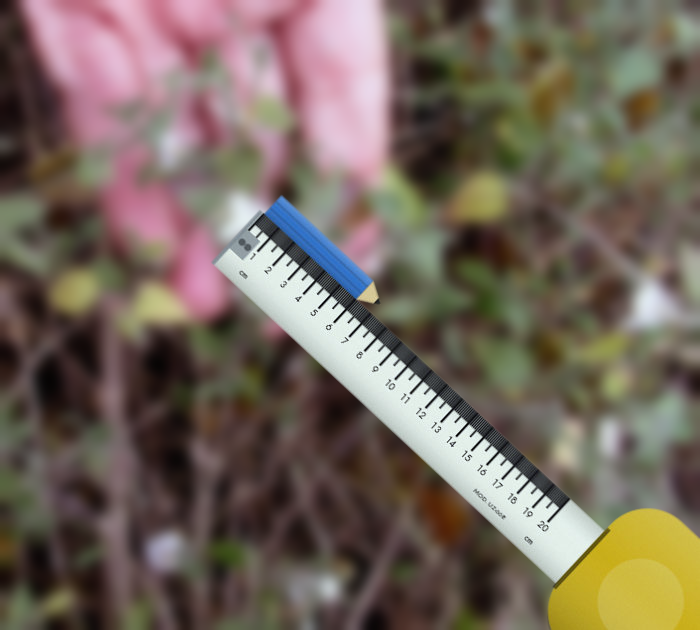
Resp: 7 cm
